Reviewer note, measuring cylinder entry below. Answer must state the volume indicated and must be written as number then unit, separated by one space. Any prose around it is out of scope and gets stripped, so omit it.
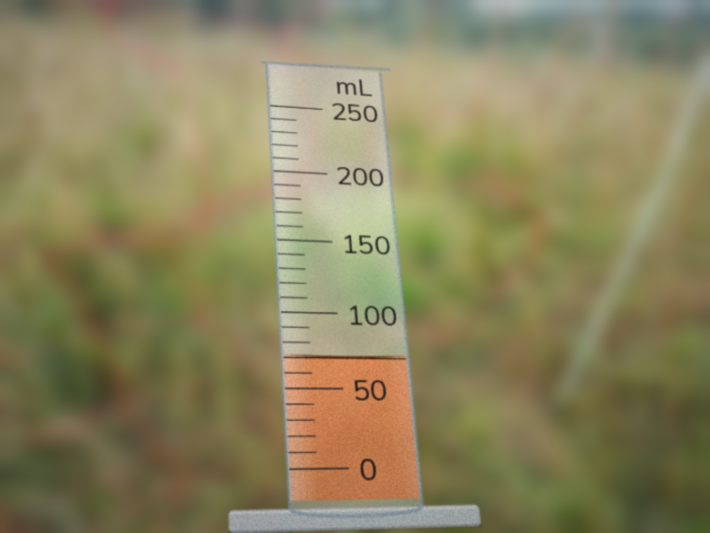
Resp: 70 mL
